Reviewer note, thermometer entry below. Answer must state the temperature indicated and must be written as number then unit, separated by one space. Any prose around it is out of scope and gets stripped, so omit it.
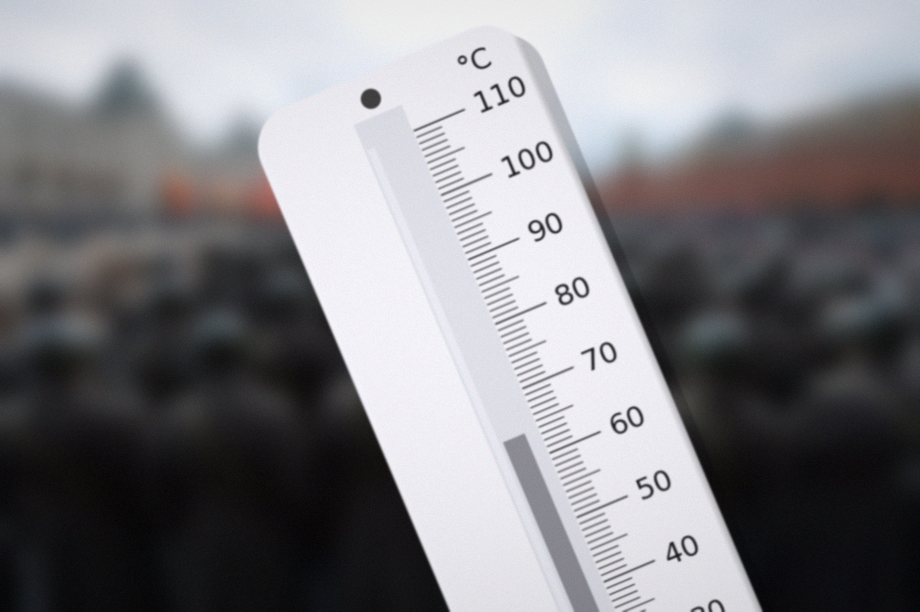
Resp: 64 °C
